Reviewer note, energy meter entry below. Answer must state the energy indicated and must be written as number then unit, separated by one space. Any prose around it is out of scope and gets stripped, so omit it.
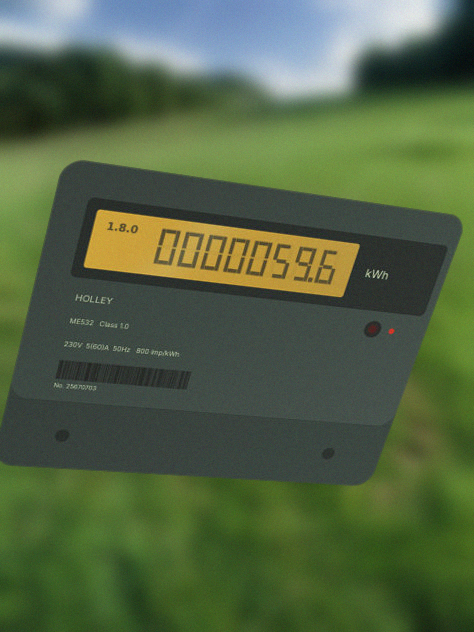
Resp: 59.6 kWh
